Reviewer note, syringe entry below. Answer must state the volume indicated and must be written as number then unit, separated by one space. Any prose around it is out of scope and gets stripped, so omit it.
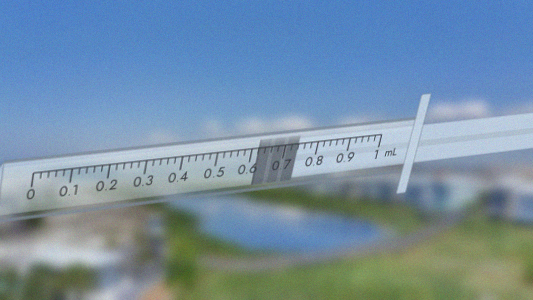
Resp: 0.62 mL
